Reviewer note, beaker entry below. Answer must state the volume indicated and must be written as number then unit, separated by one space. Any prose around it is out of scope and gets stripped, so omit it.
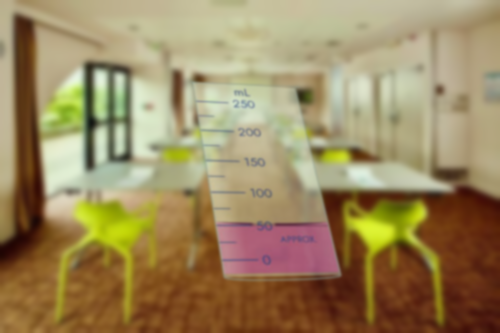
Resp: 50 mL
